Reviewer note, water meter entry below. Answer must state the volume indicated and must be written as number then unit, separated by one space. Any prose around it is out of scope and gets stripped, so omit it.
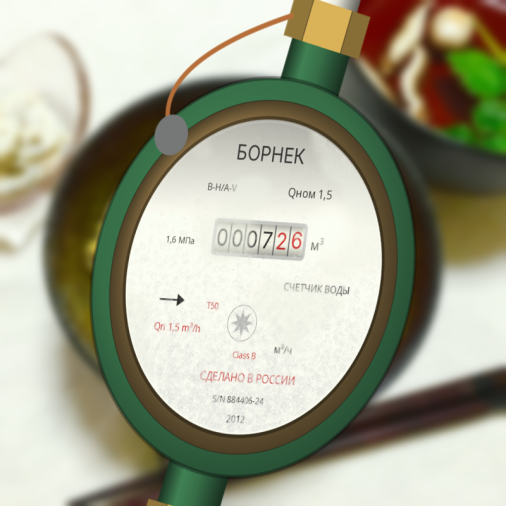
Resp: 7.26 m³
